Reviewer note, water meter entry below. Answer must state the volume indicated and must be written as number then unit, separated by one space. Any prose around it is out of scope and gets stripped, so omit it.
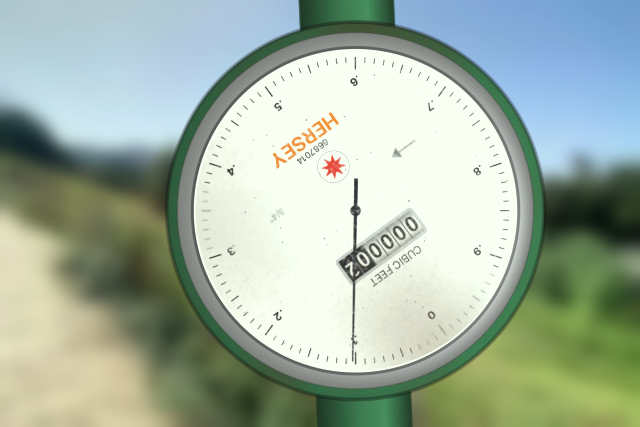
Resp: 2.10 ft³
